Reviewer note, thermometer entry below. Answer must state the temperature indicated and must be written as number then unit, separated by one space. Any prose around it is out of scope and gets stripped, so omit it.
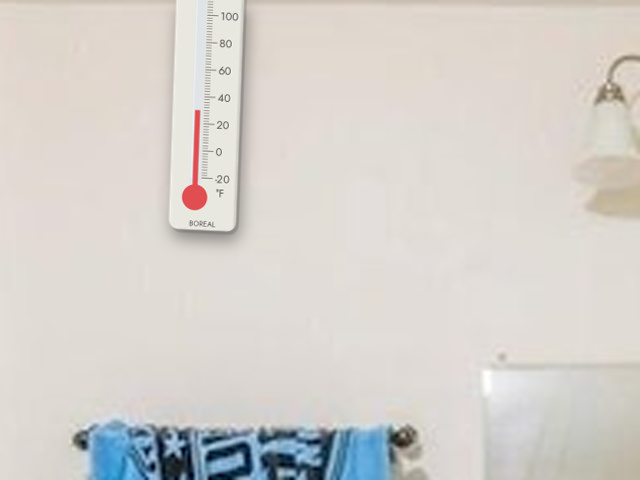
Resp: 30 °F
